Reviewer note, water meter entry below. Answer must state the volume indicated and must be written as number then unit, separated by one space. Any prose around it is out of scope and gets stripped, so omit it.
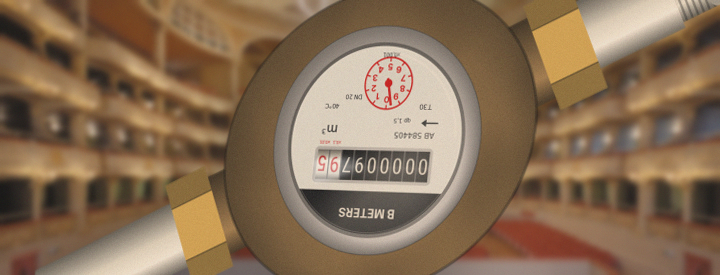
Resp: 97.949 m³
